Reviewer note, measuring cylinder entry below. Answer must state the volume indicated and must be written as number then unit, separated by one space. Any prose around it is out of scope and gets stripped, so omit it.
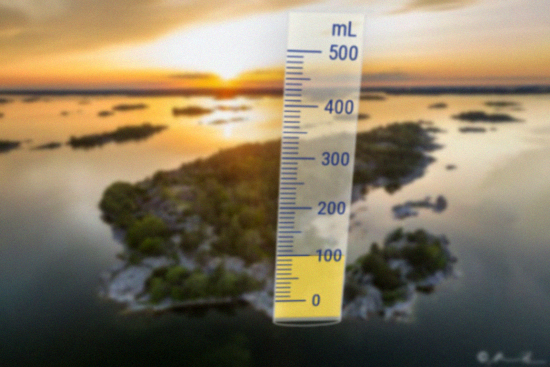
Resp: 100 mL
